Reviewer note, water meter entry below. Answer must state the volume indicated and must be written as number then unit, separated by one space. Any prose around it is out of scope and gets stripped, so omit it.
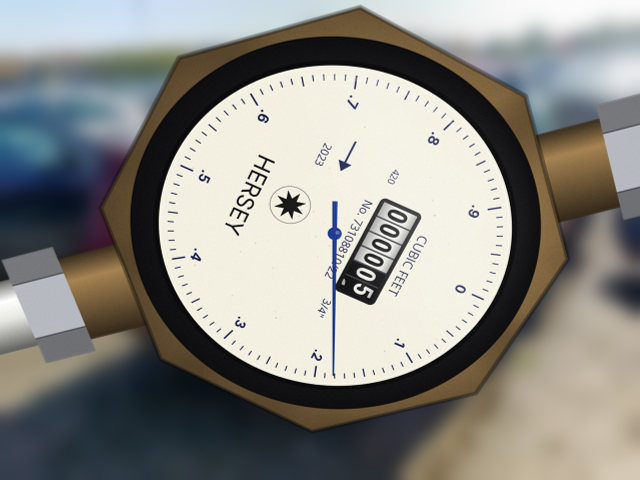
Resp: 5.18 ft³
